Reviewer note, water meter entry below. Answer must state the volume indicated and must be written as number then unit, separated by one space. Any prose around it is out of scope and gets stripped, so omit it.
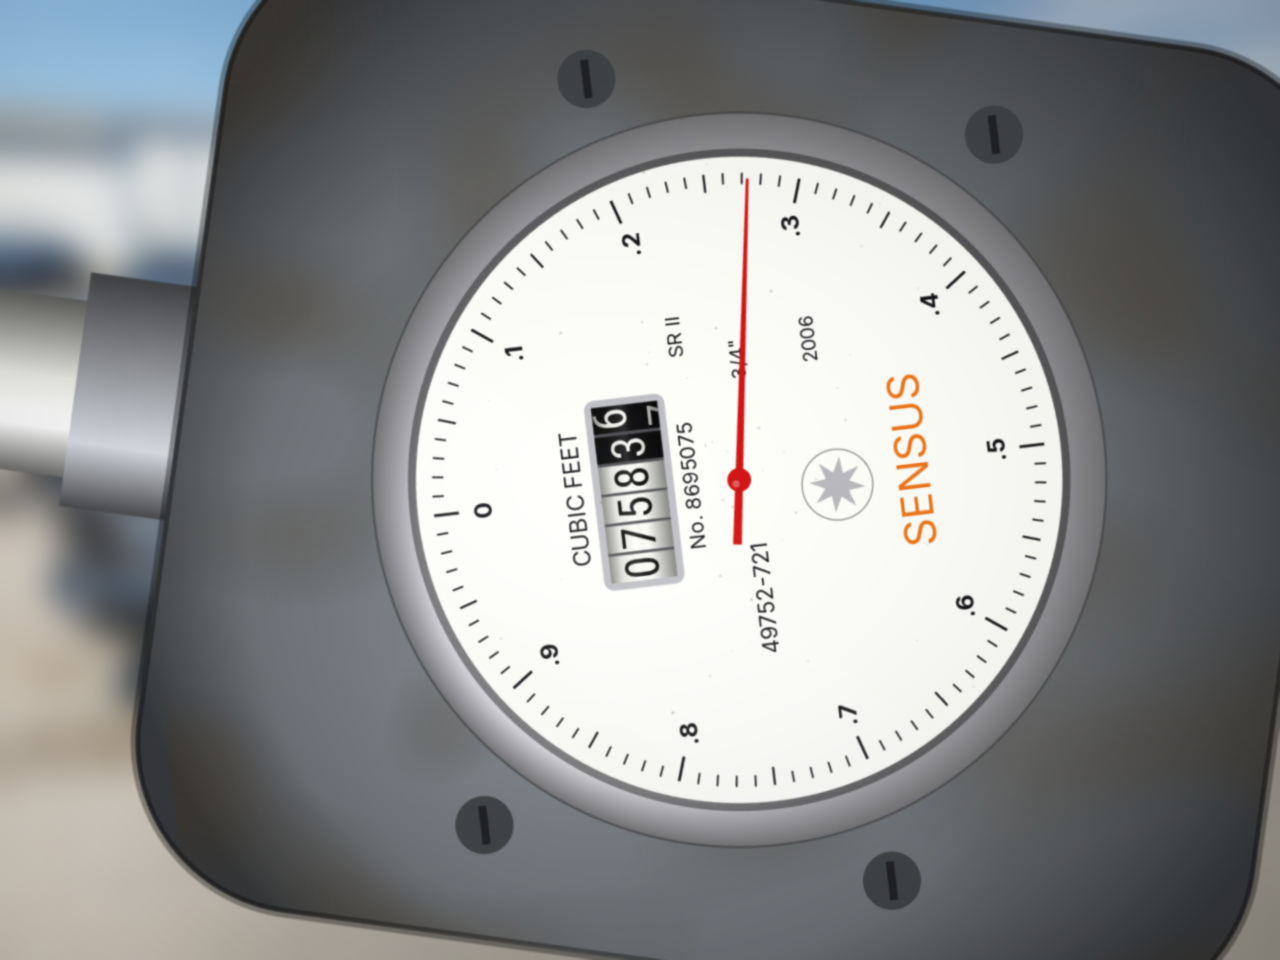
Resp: 75836.27 ft³
